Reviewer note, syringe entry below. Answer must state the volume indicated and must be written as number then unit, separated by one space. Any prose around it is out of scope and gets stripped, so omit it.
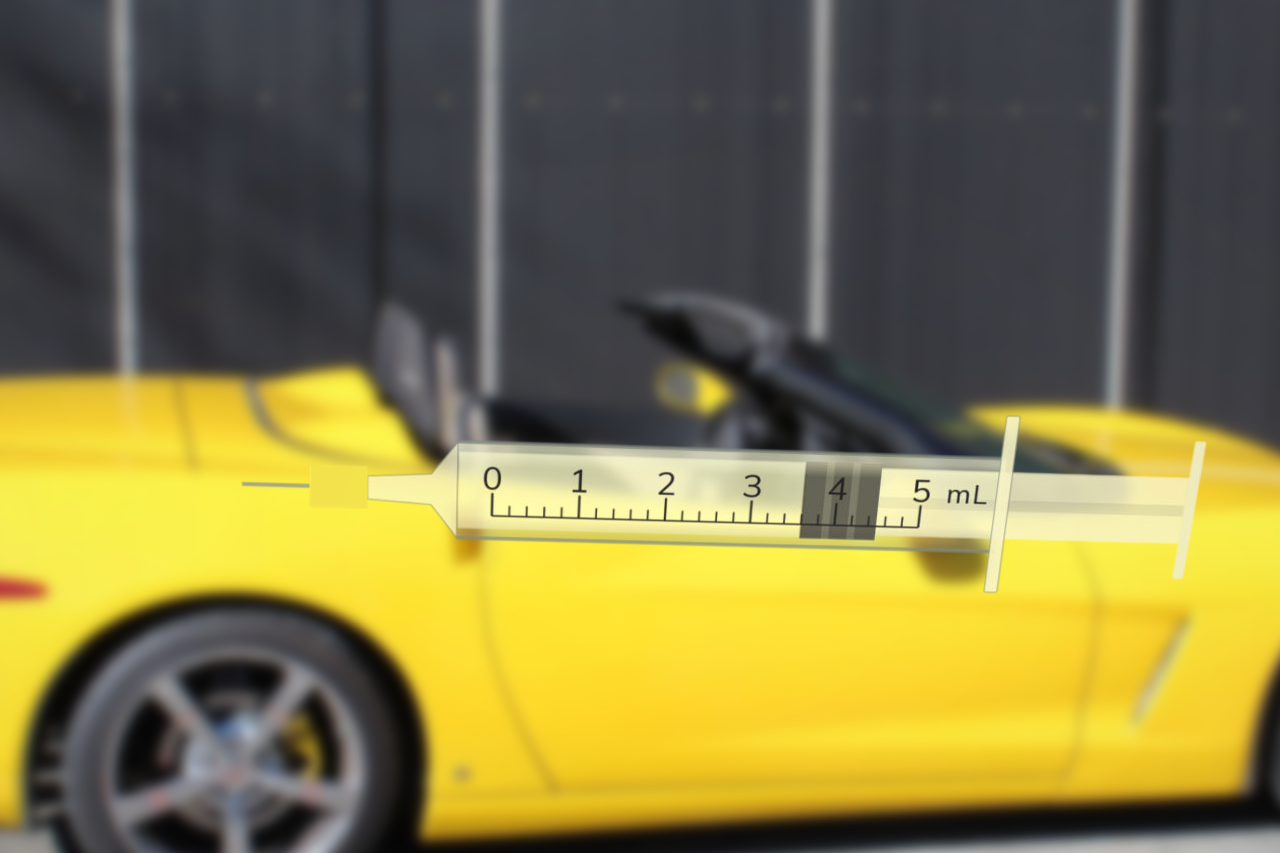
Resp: 3.6 mL
